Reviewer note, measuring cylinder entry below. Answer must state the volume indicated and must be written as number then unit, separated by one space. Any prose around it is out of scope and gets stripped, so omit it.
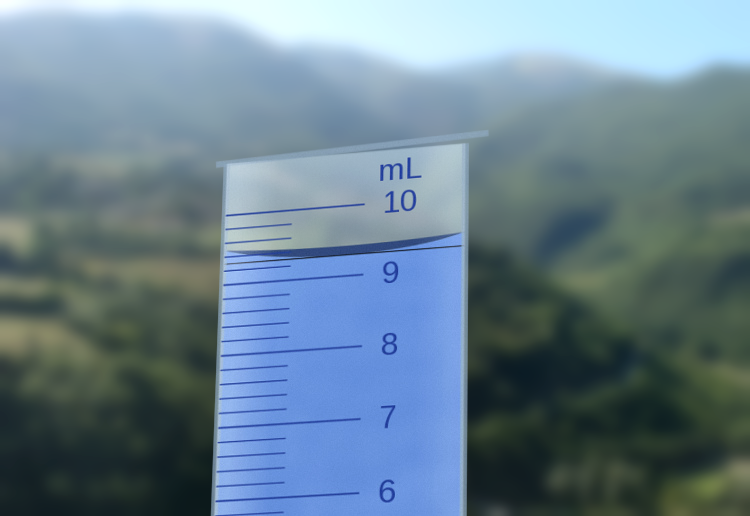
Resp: 9.3 mL
